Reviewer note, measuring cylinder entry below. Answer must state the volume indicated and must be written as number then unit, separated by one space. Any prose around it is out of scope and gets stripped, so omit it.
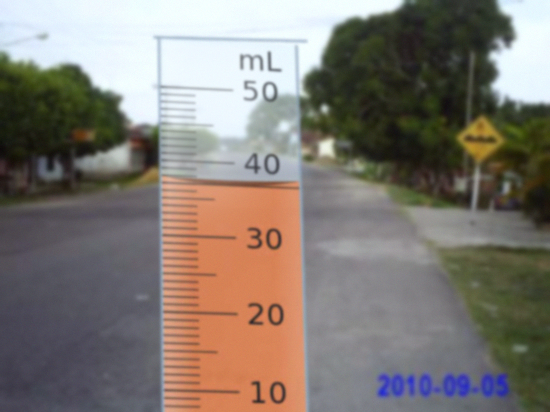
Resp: 37 mL
